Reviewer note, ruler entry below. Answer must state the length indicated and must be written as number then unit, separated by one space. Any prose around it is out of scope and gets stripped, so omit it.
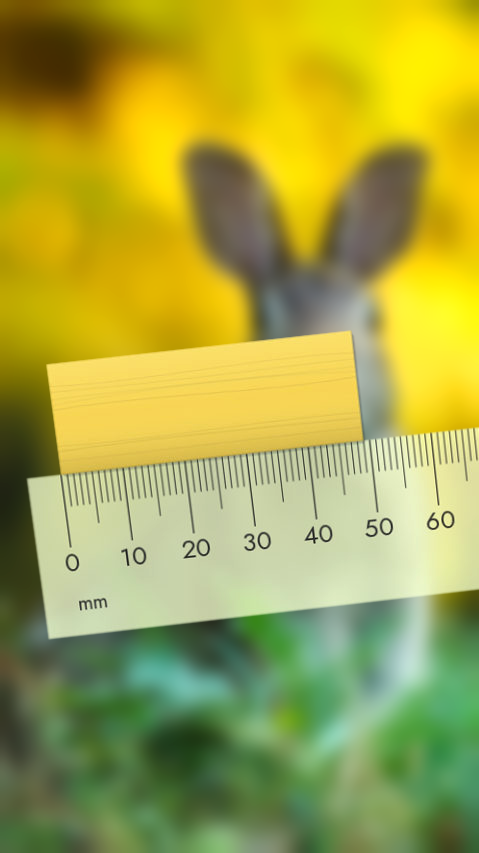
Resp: 49 mm
